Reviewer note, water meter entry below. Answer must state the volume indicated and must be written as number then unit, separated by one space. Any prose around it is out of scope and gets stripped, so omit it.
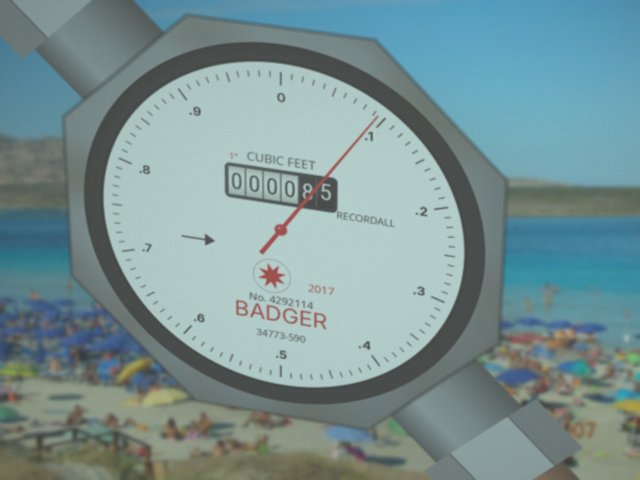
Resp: 85.09 ft³
